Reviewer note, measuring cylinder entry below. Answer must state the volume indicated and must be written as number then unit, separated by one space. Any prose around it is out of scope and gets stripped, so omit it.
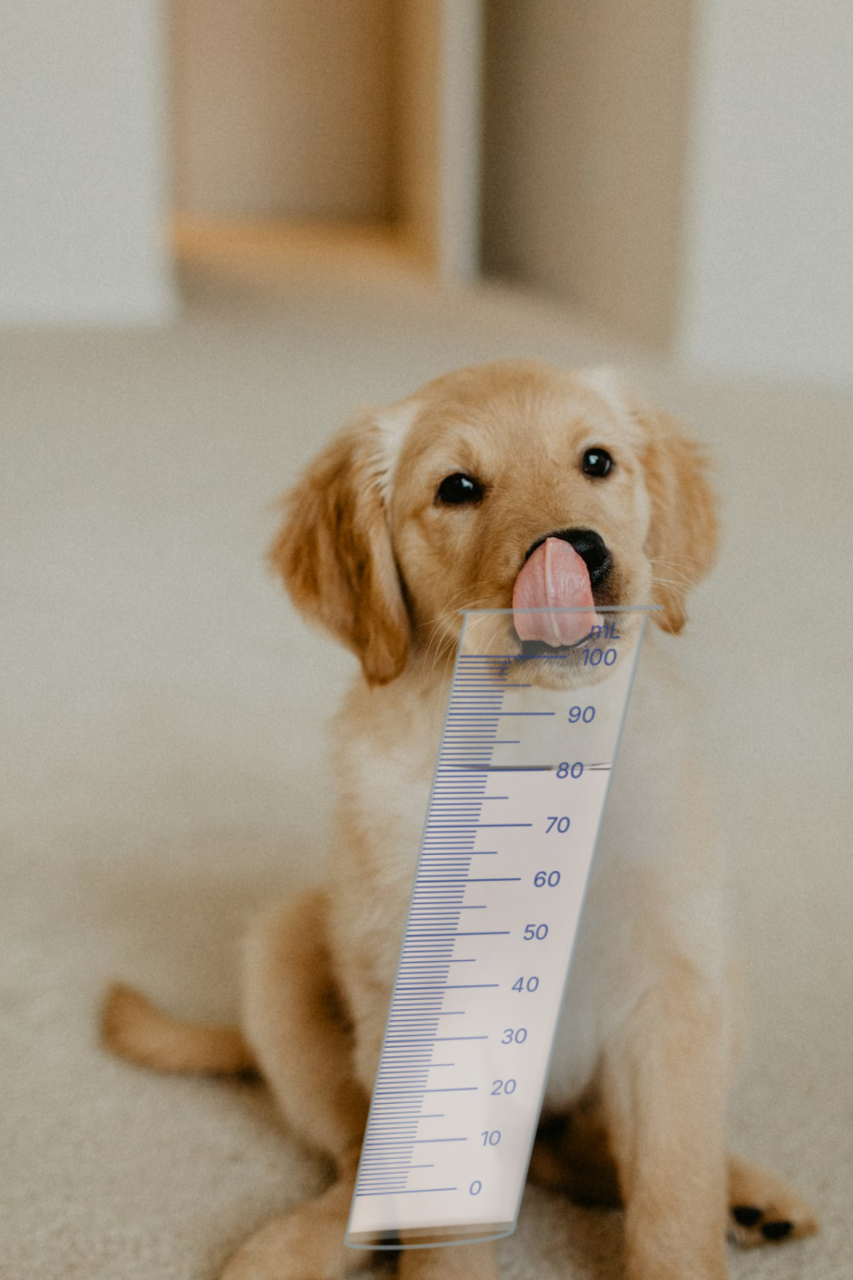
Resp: 80 mL
